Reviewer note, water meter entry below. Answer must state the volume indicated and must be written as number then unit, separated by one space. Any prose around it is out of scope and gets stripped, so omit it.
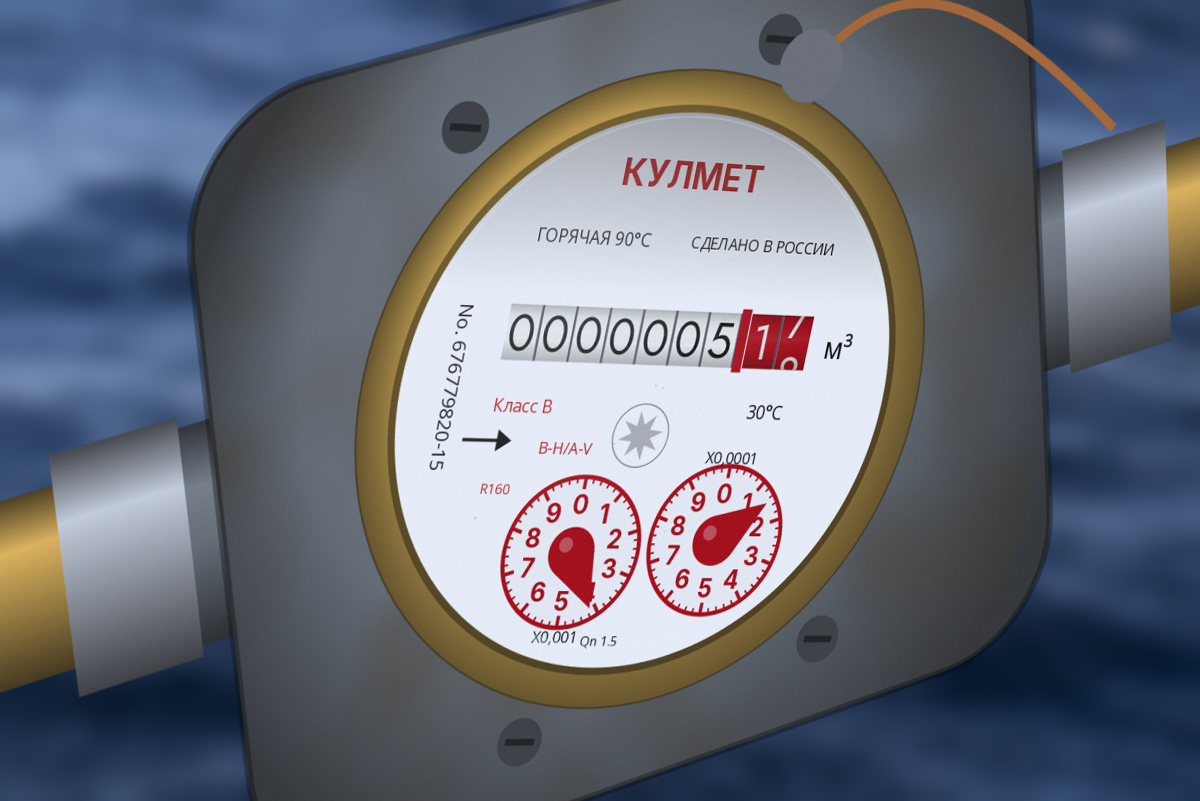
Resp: 5.1741 m³
